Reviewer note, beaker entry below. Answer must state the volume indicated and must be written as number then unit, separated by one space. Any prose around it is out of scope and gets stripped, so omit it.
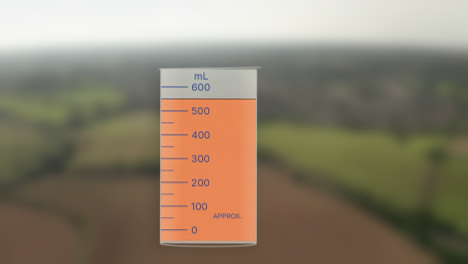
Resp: 550 mL
